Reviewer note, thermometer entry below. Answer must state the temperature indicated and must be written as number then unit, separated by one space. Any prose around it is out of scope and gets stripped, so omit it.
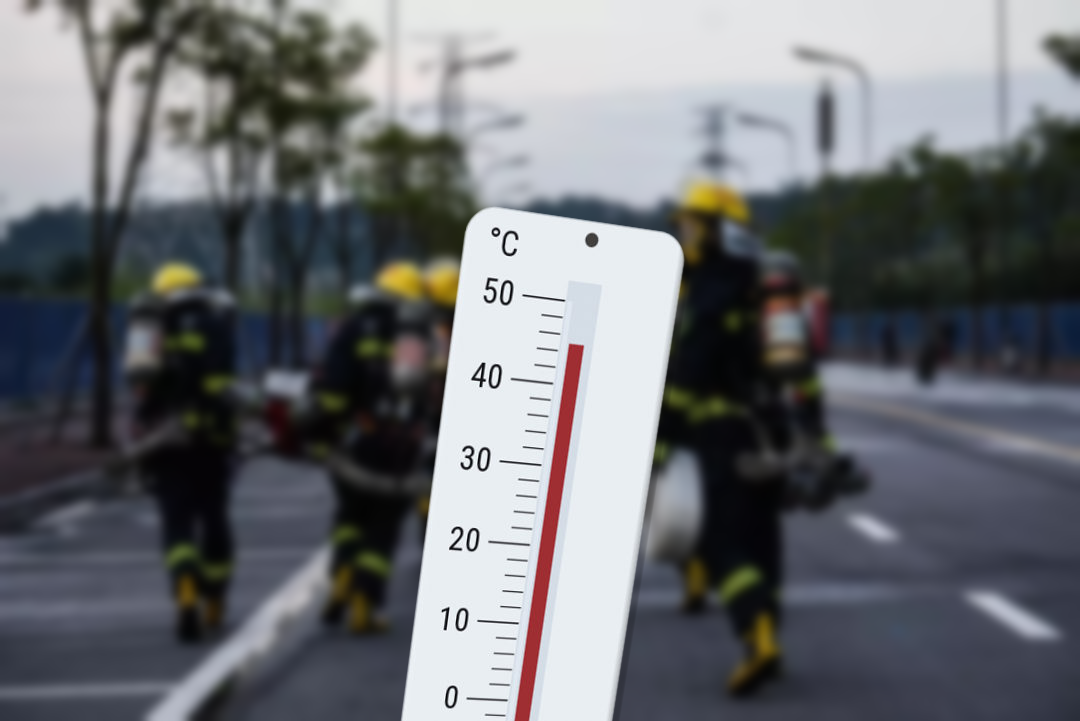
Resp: 45 °C
